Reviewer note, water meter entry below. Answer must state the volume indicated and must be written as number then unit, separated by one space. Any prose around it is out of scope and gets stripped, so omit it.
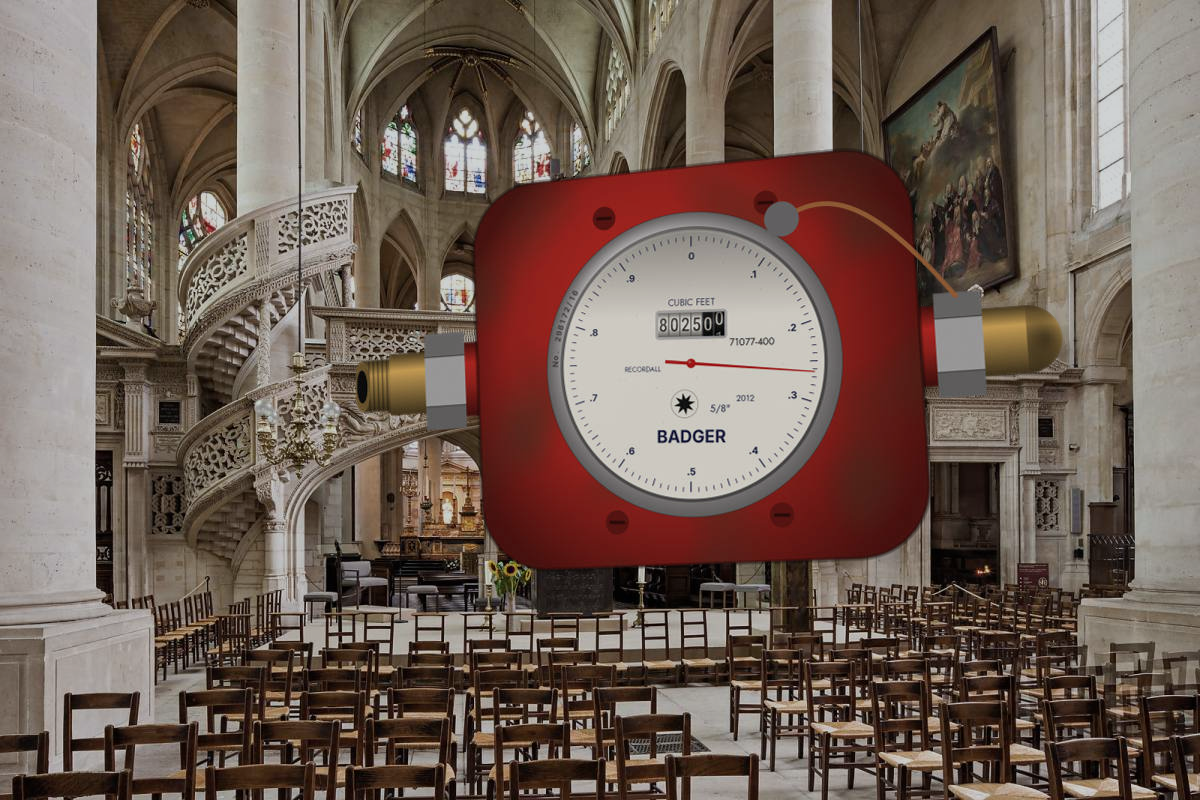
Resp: 802500.26 ft³
